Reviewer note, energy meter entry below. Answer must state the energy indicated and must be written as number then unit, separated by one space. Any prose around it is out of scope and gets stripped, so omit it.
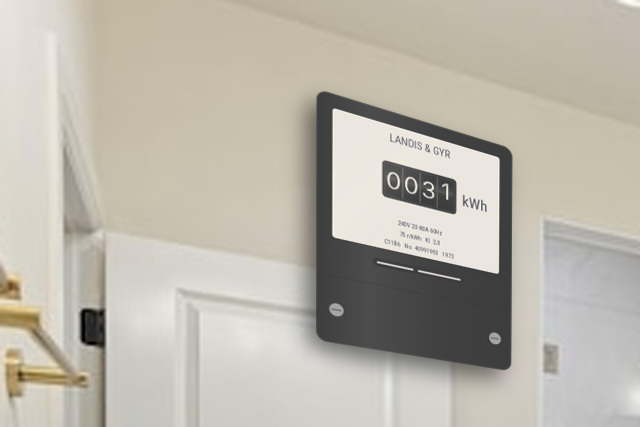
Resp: 31 kWh
